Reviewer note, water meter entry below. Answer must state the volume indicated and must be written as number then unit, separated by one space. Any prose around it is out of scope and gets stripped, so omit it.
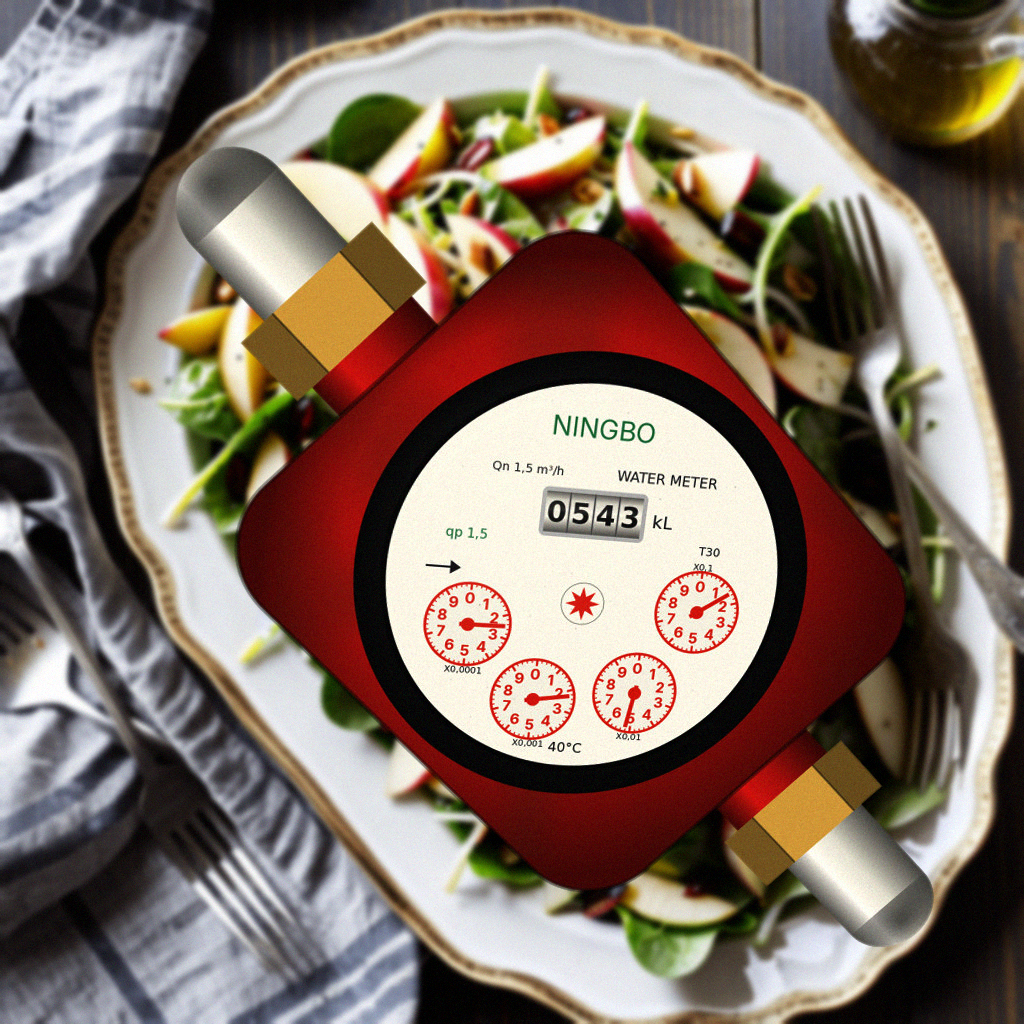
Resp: 543.1522 kL
